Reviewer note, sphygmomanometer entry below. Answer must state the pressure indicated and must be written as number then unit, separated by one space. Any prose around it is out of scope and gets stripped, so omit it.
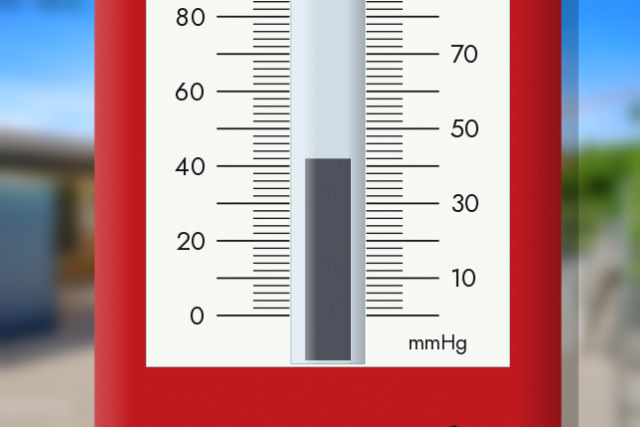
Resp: 42 mmHg
